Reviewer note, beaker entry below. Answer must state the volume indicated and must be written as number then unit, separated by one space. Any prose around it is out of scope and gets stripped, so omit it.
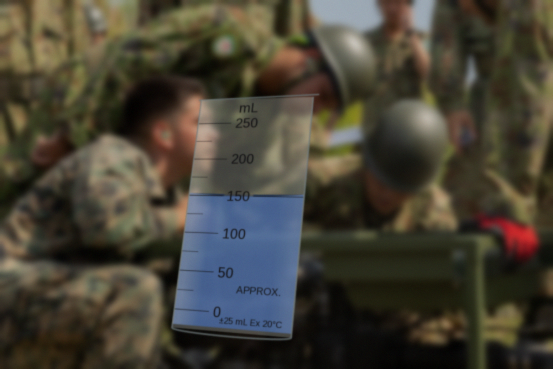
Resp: 150 mL
